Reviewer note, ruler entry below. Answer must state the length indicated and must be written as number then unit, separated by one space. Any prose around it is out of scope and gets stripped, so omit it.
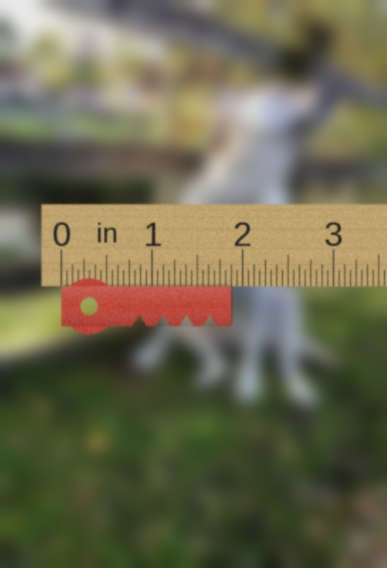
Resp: 1.875 in
